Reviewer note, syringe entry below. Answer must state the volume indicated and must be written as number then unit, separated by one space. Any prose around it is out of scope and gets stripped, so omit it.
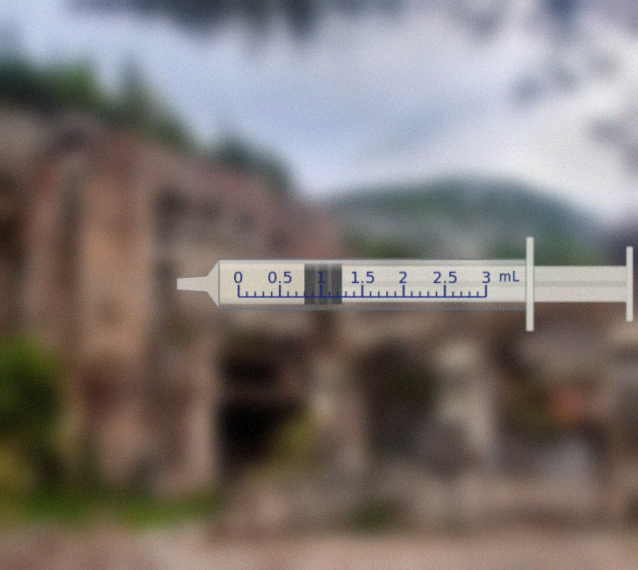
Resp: 0.8 mL
